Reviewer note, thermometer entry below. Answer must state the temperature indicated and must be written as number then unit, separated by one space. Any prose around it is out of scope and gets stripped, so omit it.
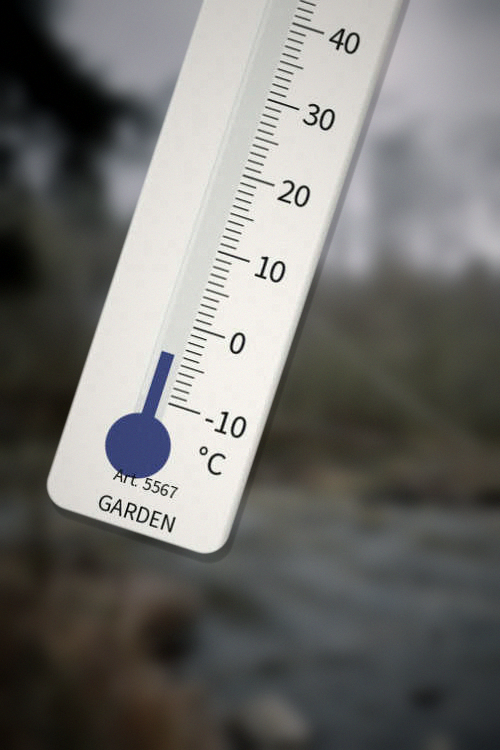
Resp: -4 °C
